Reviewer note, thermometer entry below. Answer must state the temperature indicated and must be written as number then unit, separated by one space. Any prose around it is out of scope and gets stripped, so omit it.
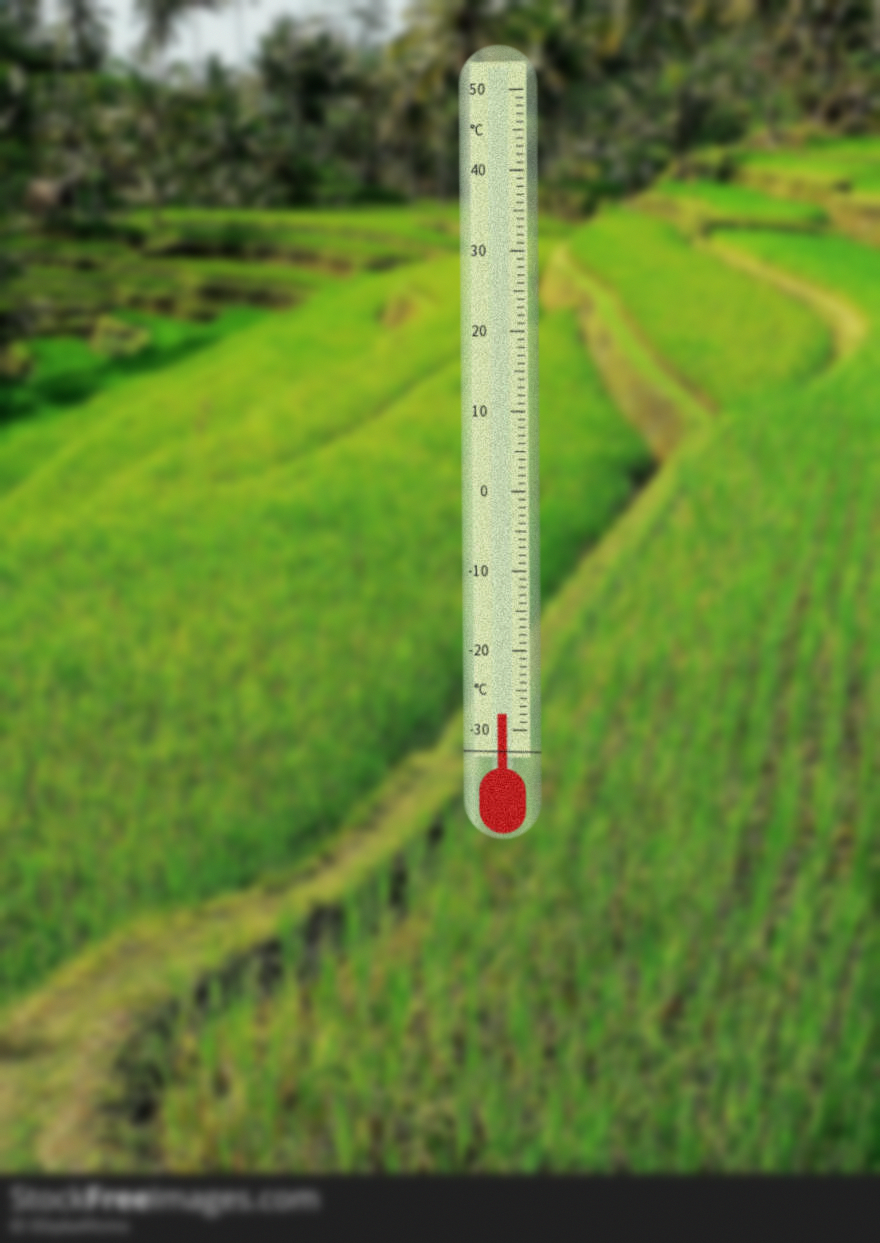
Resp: -28 °C
